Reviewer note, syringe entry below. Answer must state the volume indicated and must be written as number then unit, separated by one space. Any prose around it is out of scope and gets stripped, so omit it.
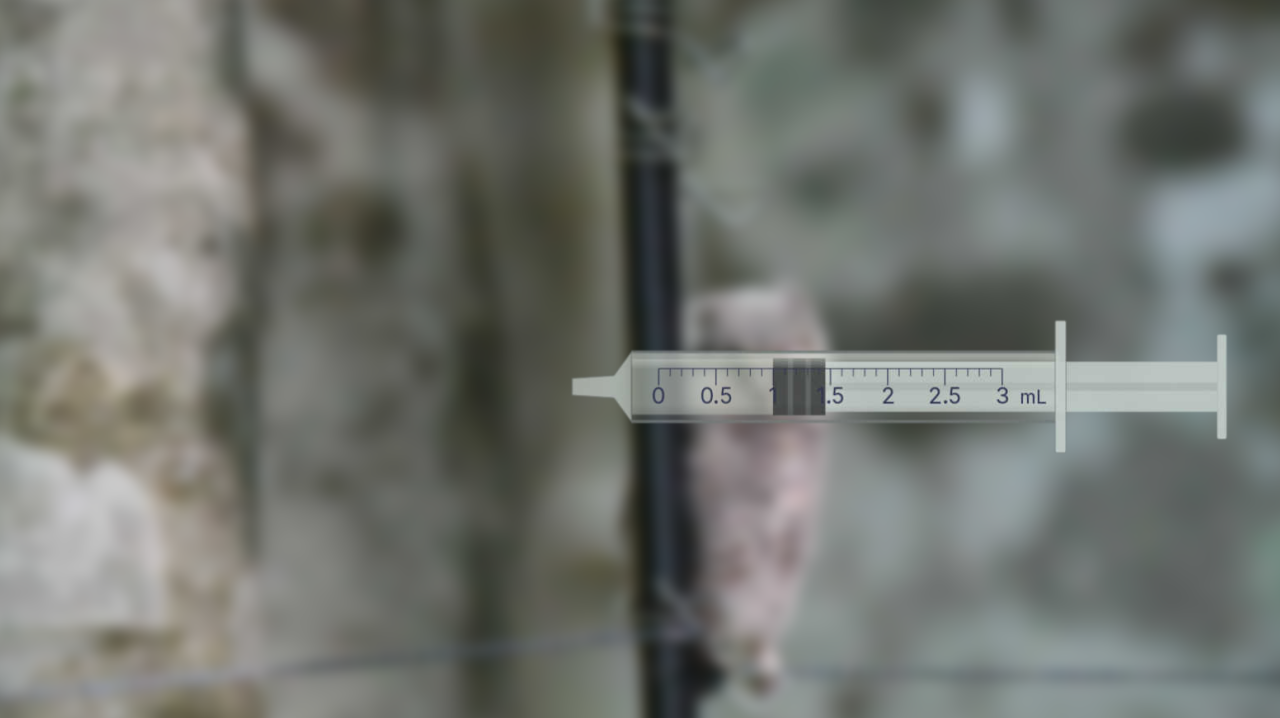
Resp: 1 mL
